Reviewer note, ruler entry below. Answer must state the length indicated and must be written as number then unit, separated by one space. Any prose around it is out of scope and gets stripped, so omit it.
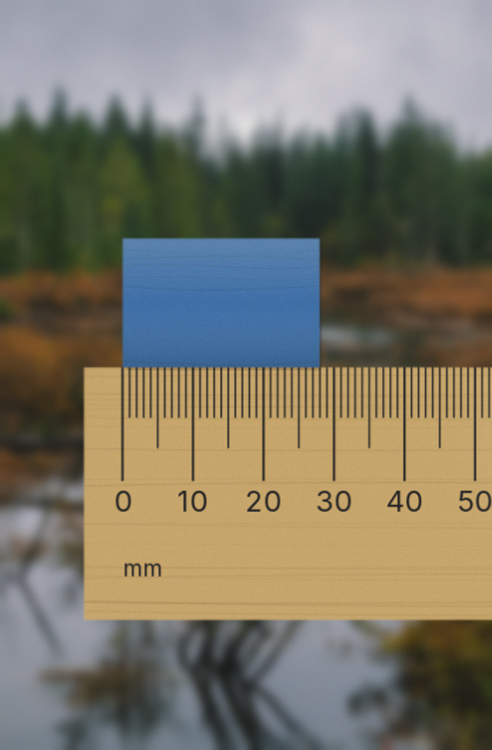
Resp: 28 mm
